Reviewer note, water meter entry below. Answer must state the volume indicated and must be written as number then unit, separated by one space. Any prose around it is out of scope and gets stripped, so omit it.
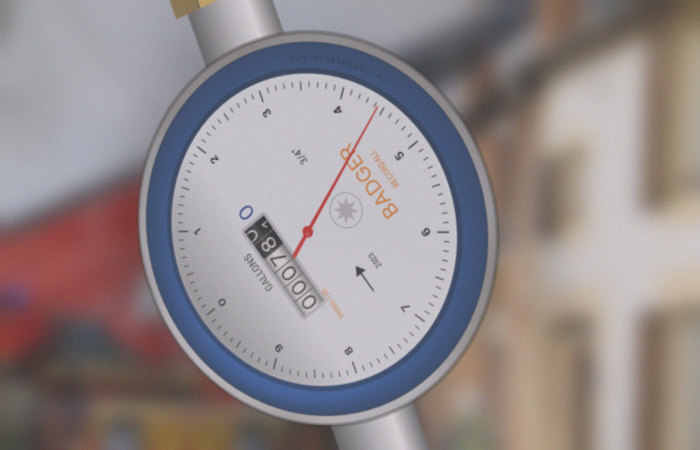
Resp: 7804.4 gal
